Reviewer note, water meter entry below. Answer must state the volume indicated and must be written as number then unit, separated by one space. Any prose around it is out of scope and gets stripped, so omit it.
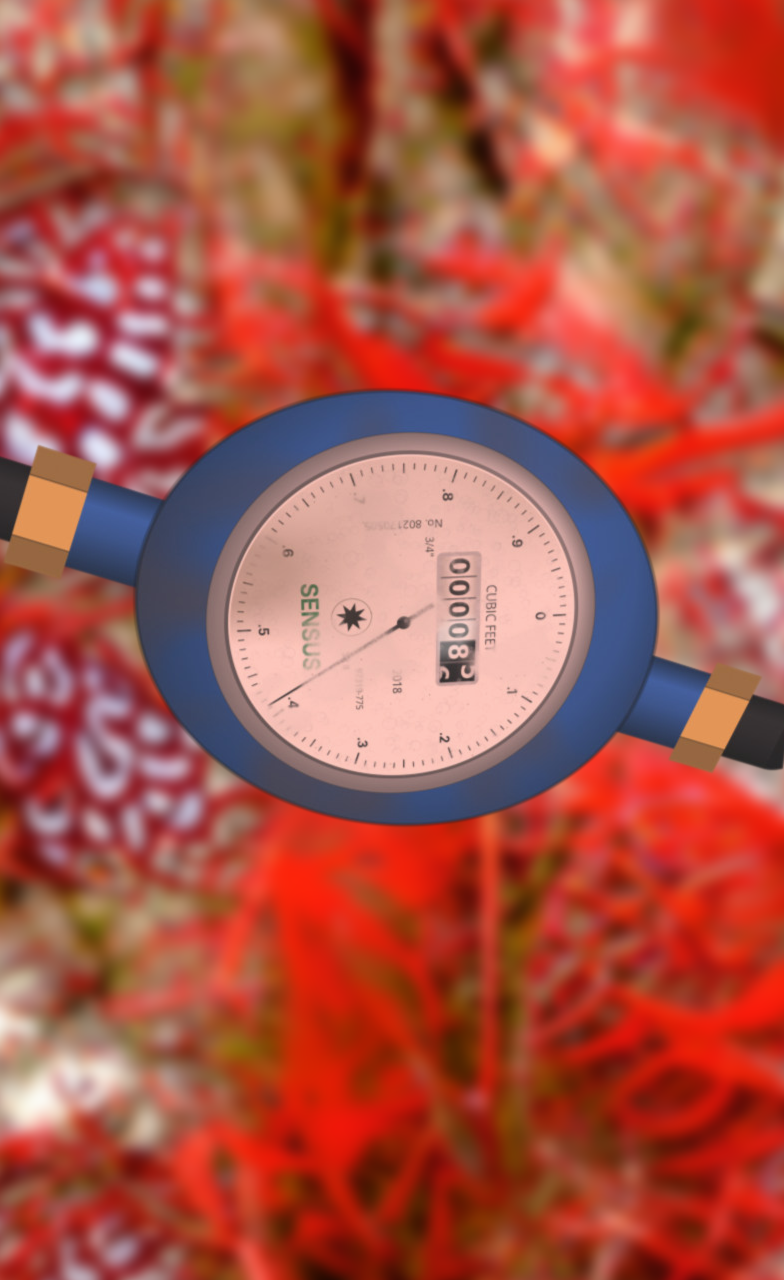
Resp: 85.41 ft³
